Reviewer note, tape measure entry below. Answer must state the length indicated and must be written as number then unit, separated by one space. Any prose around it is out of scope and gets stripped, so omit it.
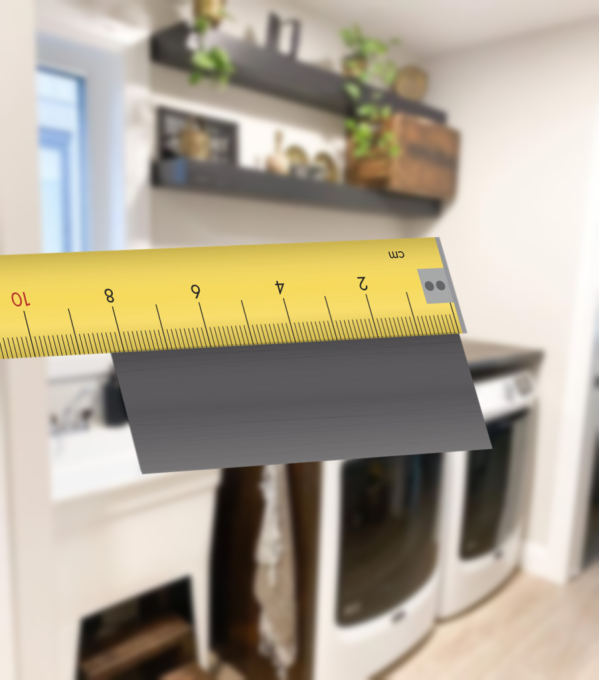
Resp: 8.3 cm
